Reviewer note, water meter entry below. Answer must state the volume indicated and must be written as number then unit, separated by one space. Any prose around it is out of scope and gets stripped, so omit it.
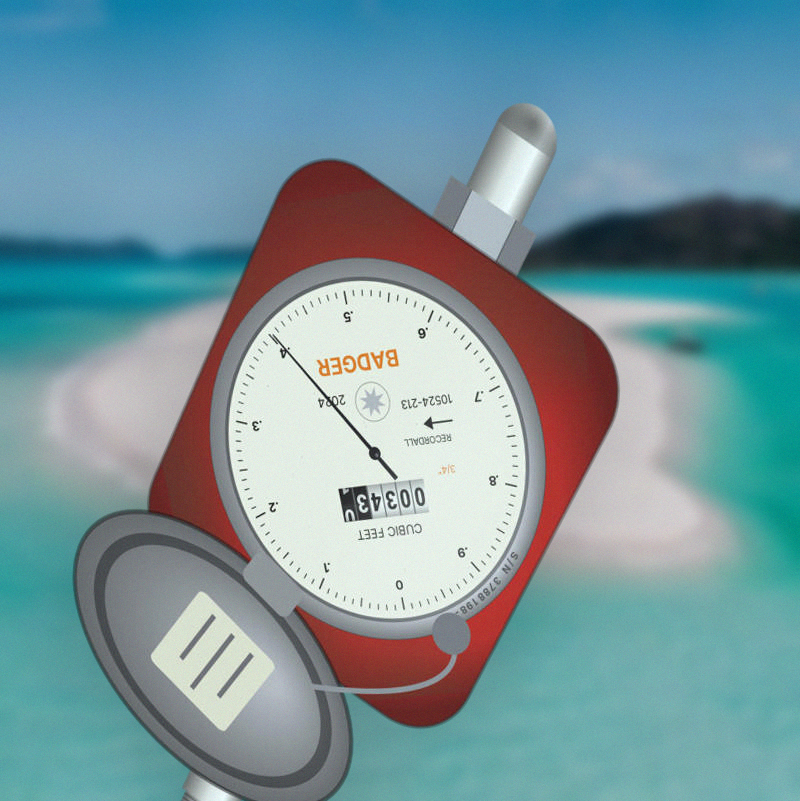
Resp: 3430.40 ft³
